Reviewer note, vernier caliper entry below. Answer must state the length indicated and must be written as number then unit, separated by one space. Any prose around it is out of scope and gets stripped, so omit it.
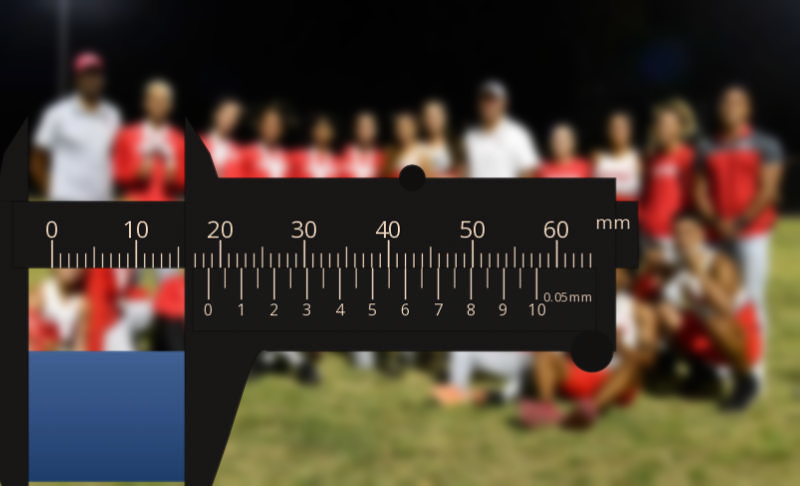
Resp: 18.6 mm
